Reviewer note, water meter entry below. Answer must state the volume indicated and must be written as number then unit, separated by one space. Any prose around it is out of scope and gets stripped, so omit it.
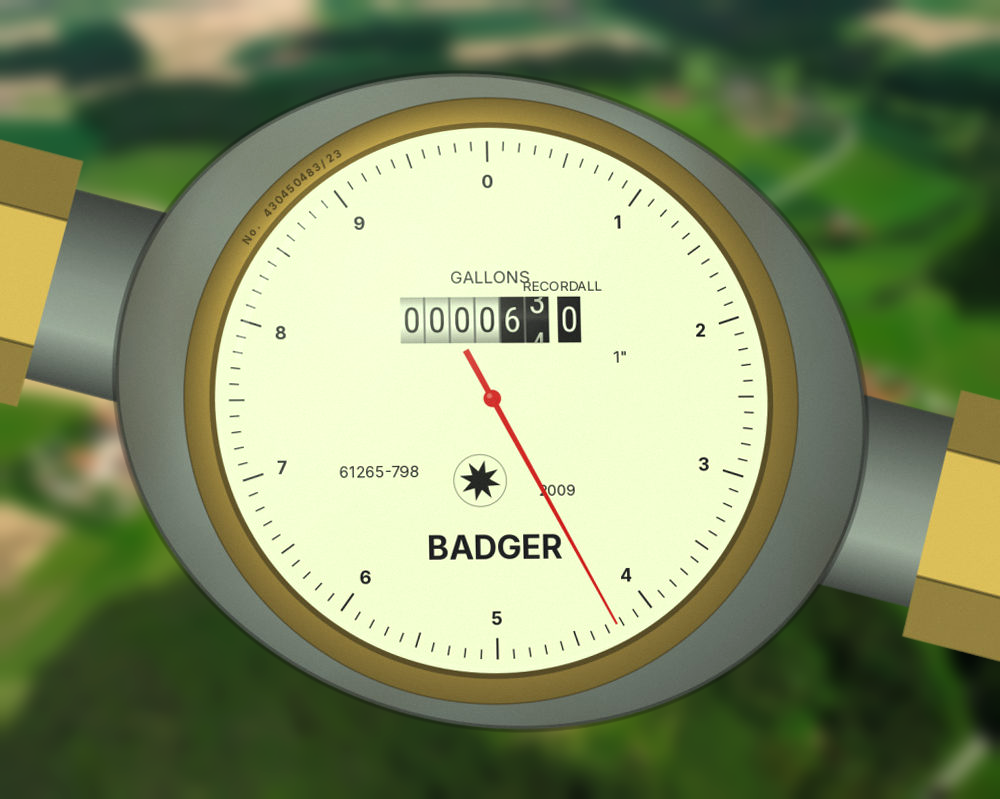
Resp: 634.2 gal
